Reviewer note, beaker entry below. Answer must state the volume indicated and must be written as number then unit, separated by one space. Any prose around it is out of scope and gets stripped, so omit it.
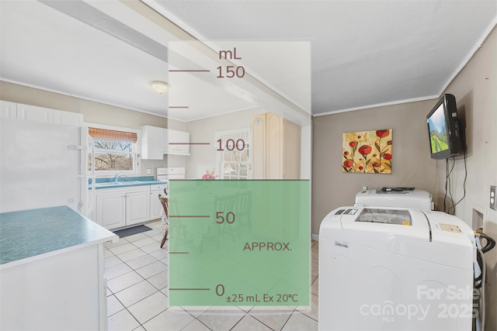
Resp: 75 mL
